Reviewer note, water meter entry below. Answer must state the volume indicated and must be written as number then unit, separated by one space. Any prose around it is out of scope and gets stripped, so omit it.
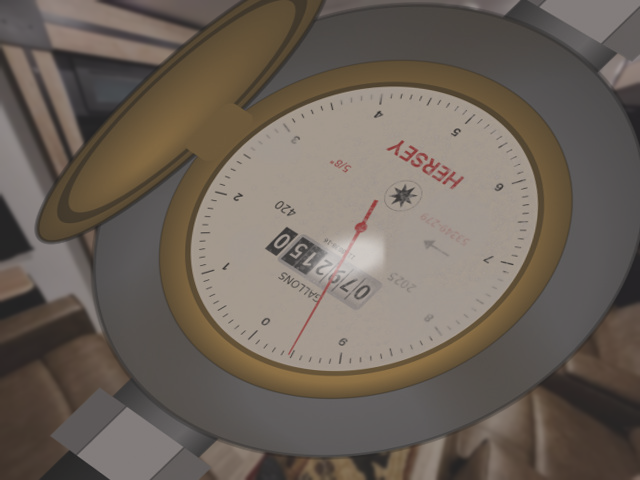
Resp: 792149.5 gal
